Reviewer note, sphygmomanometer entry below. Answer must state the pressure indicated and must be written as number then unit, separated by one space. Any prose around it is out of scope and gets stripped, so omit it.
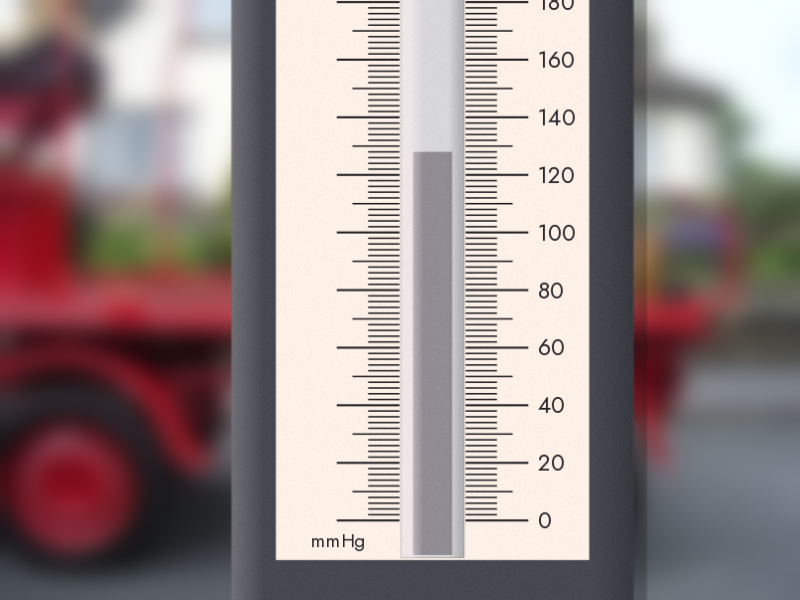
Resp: 128 mmHg
